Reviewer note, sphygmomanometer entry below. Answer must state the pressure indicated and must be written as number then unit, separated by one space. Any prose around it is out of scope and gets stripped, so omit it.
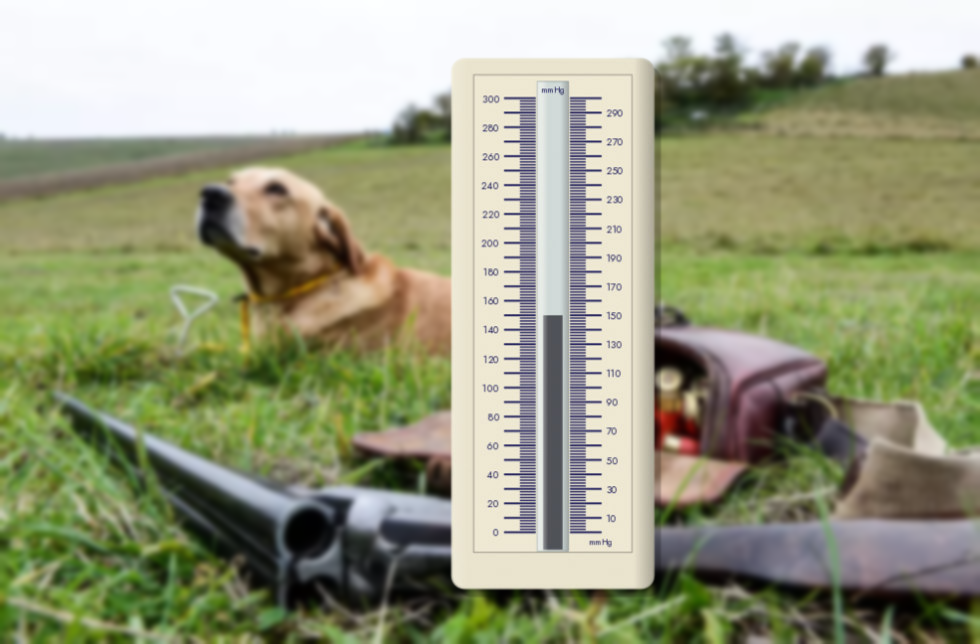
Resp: 150 mmHg
